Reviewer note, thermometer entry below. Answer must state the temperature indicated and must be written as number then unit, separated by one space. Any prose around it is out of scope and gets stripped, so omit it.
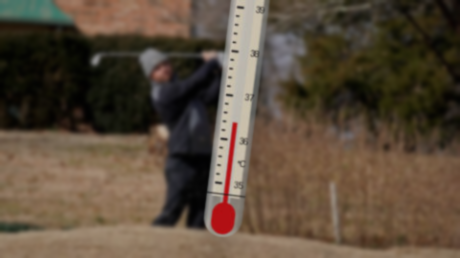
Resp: 36.4 °C
